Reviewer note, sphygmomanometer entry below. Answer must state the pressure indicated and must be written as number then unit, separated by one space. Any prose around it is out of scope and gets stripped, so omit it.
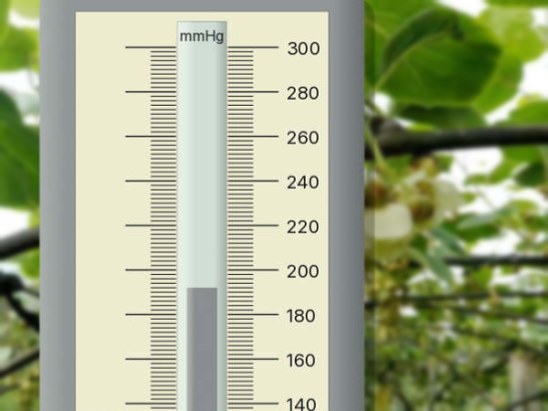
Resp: 192 mmHg
